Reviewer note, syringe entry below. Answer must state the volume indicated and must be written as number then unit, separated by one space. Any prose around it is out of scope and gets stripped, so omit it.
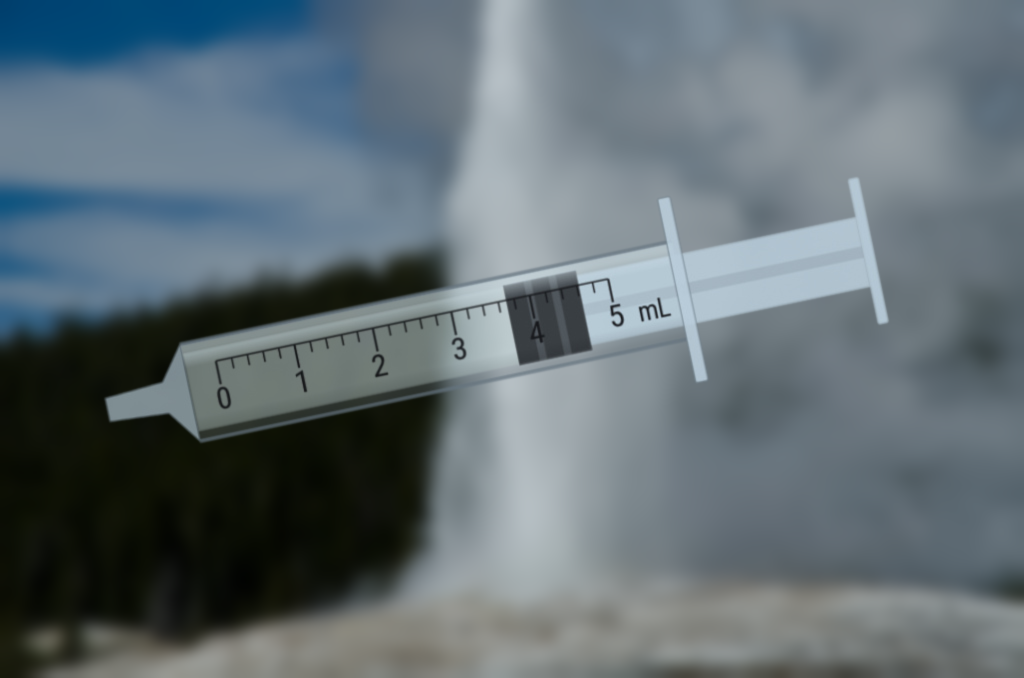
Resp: 3.7 mL
